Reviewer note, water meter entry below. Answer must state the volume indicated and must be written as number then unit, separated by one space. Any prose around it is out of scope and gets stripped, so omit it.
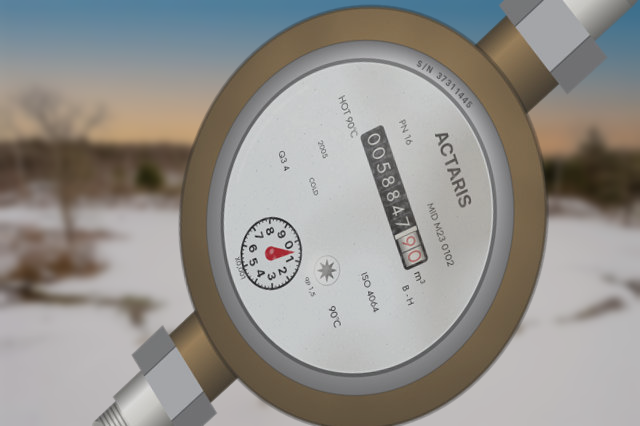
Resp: 58847.900 m³
